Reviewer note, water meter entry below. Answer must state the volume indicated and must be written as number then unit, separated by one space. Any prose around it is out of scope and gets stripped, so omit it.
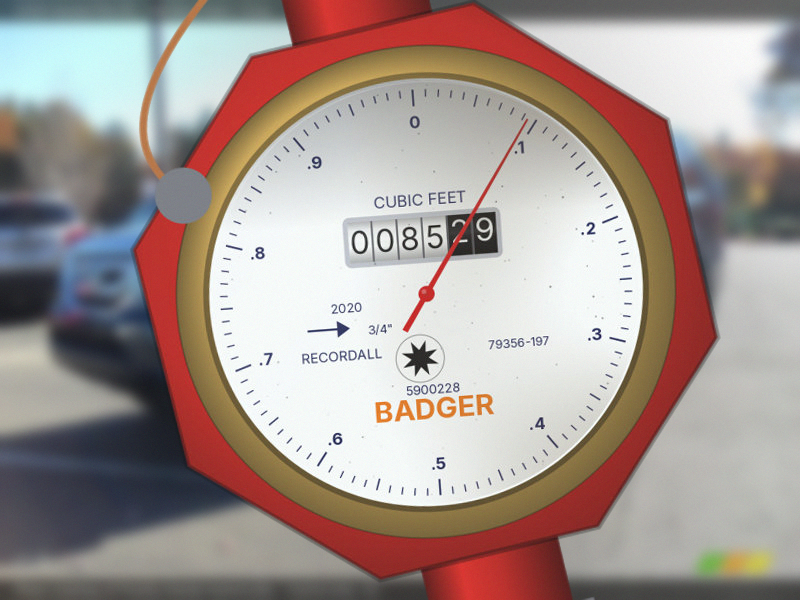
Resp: 8529.09 ft³
